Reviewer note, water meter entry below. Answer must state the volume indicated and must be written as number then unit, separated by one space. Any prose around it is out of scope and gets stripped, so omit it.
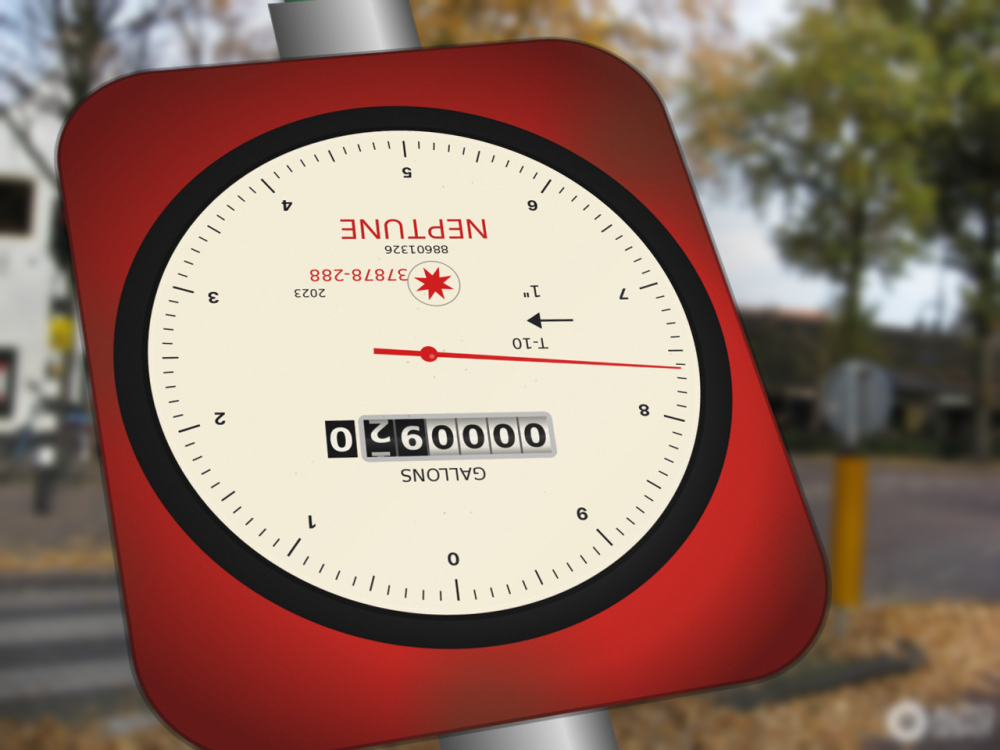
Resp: 917.6 gal
